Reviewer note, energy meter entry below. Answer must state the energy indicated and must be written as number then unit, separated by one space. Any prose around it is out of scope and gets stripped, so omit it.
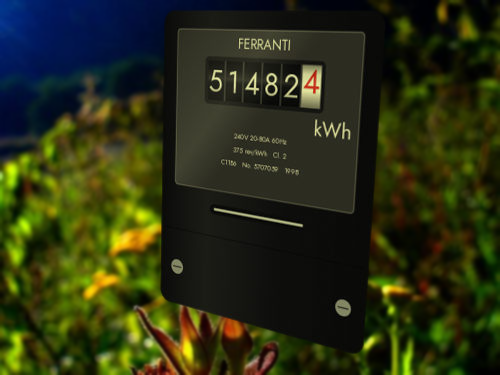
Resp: 51482.4 kWh
